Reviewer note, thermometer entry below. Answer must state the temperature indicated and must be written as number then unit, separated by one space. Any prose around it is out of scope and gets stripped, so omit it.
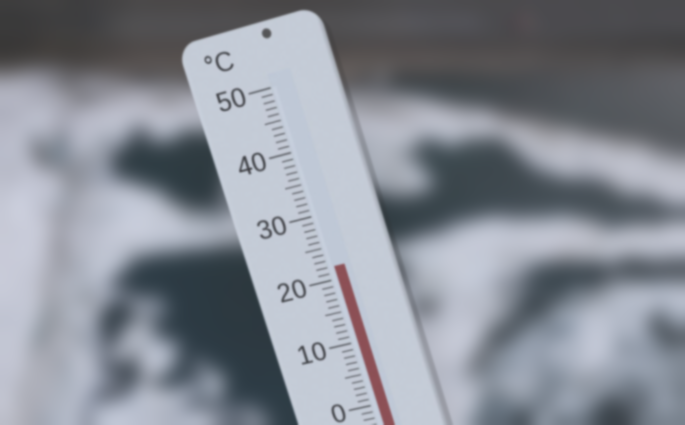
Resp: 22 °C
